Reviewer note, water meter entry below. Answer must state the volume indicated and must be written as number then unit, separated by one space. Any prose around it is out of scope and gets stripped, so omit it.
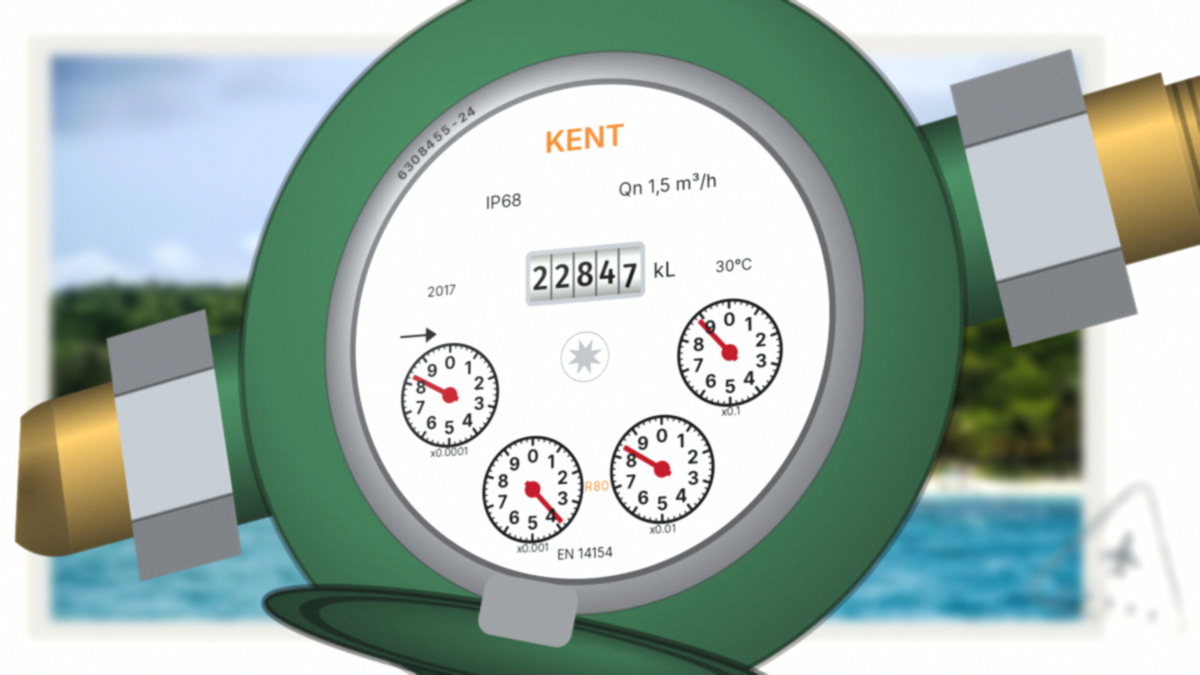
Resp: 22846.8838 kL
